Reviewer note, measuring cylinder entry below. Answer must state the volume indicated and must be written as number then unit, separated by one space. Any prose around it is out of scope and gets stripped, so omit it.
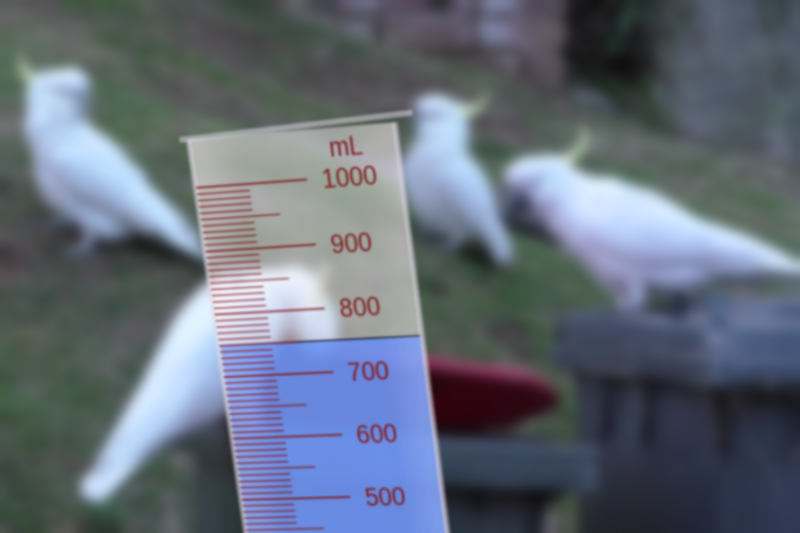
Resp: 750 mL
